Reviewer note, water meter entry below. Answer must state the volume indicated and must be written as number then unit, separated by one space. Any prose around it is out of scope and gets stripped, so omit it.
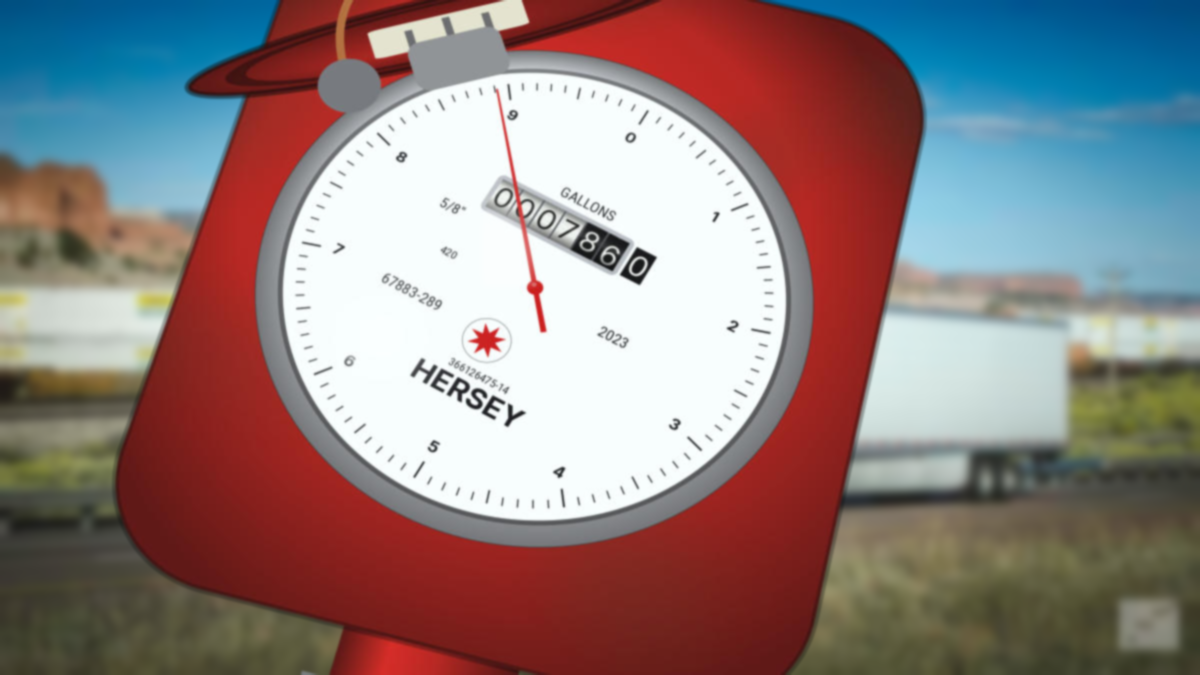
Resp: 7858.9 gal
